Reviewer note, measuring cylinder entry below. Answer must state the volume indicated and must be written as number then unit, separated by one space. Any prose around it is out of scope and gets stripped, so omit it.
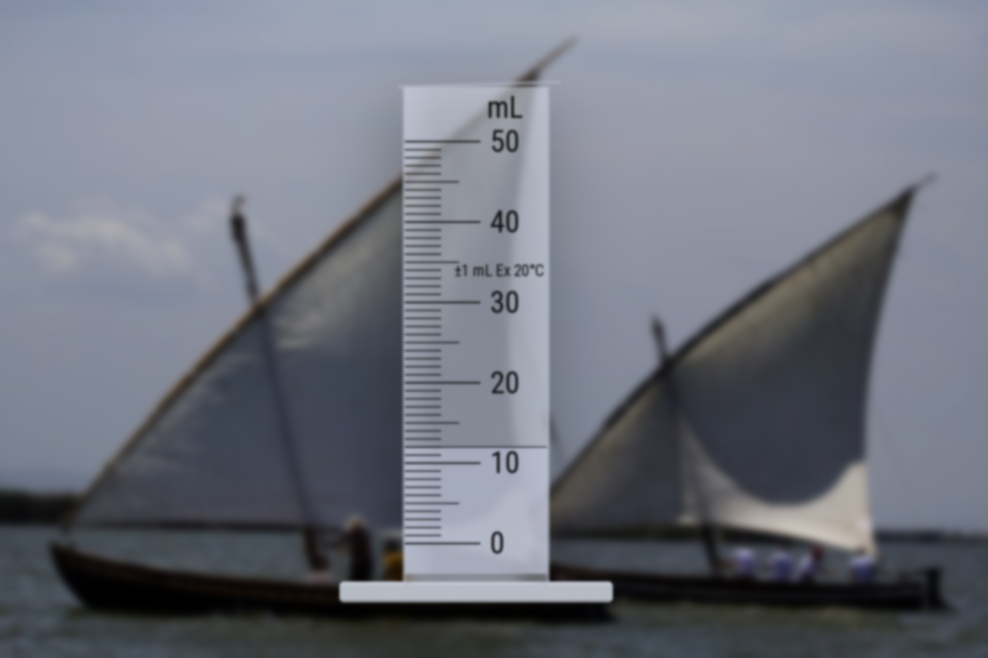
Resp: 12 mL
